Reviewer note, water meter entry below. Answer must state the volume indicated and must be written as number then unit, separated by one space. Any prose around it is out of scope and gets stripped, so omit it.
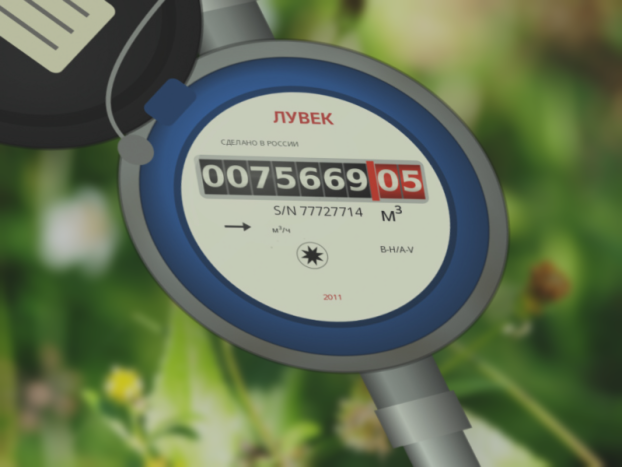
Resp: 75669.05 m³
